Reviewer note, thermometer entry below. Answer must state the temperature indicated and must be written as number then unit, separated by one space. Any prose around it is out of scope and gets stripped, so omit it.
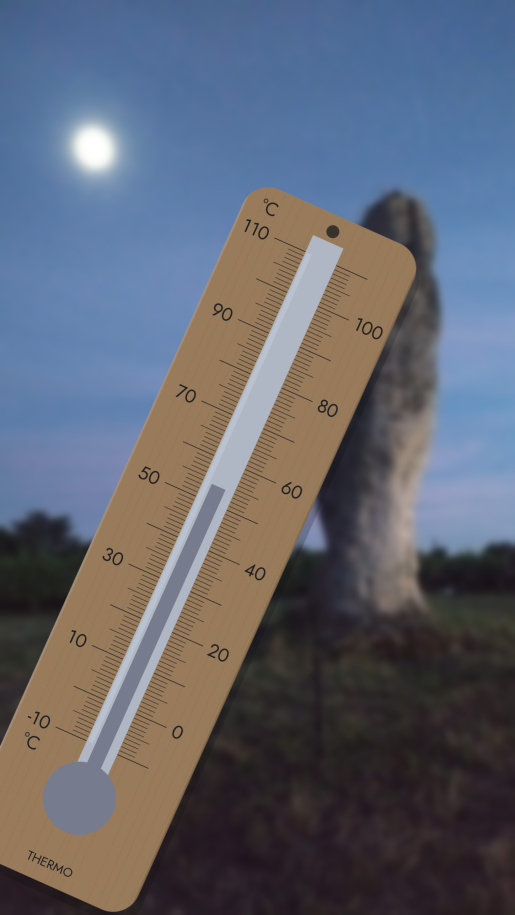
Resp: 54 °C
